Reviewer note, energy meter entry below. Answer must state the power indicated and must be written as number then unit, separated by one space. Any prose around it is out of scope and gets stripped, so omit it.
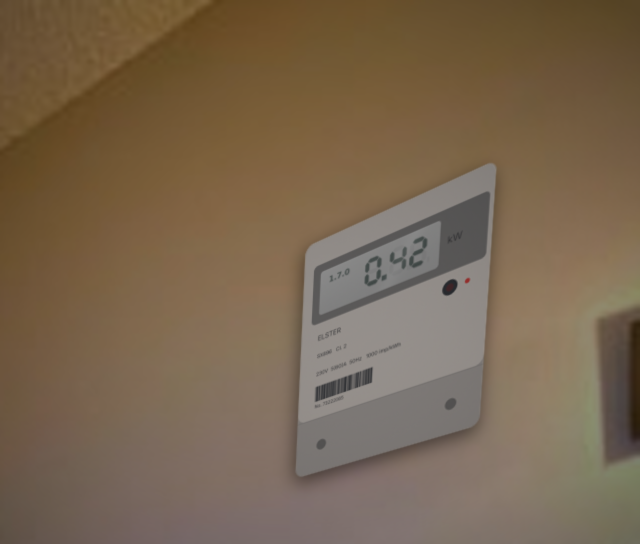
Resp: 0.42 kW
